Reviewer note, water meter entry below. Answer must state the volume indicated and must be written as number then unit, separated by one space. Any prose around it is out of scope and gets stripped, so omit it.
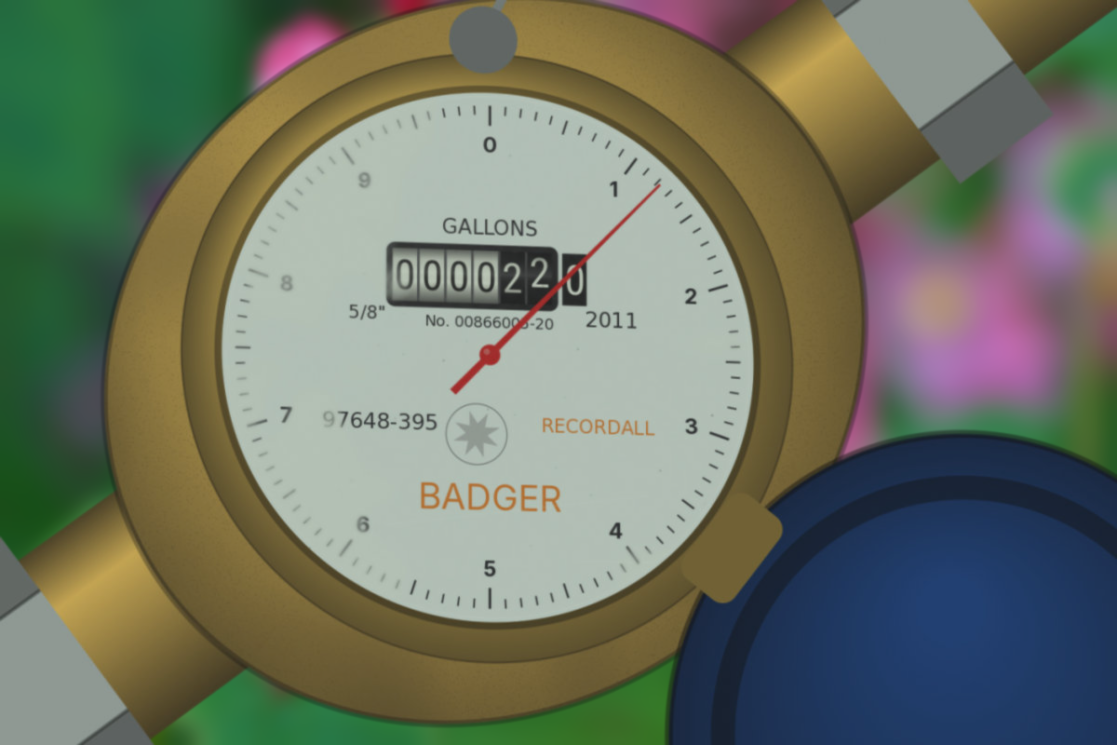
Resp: 221.2 gal
